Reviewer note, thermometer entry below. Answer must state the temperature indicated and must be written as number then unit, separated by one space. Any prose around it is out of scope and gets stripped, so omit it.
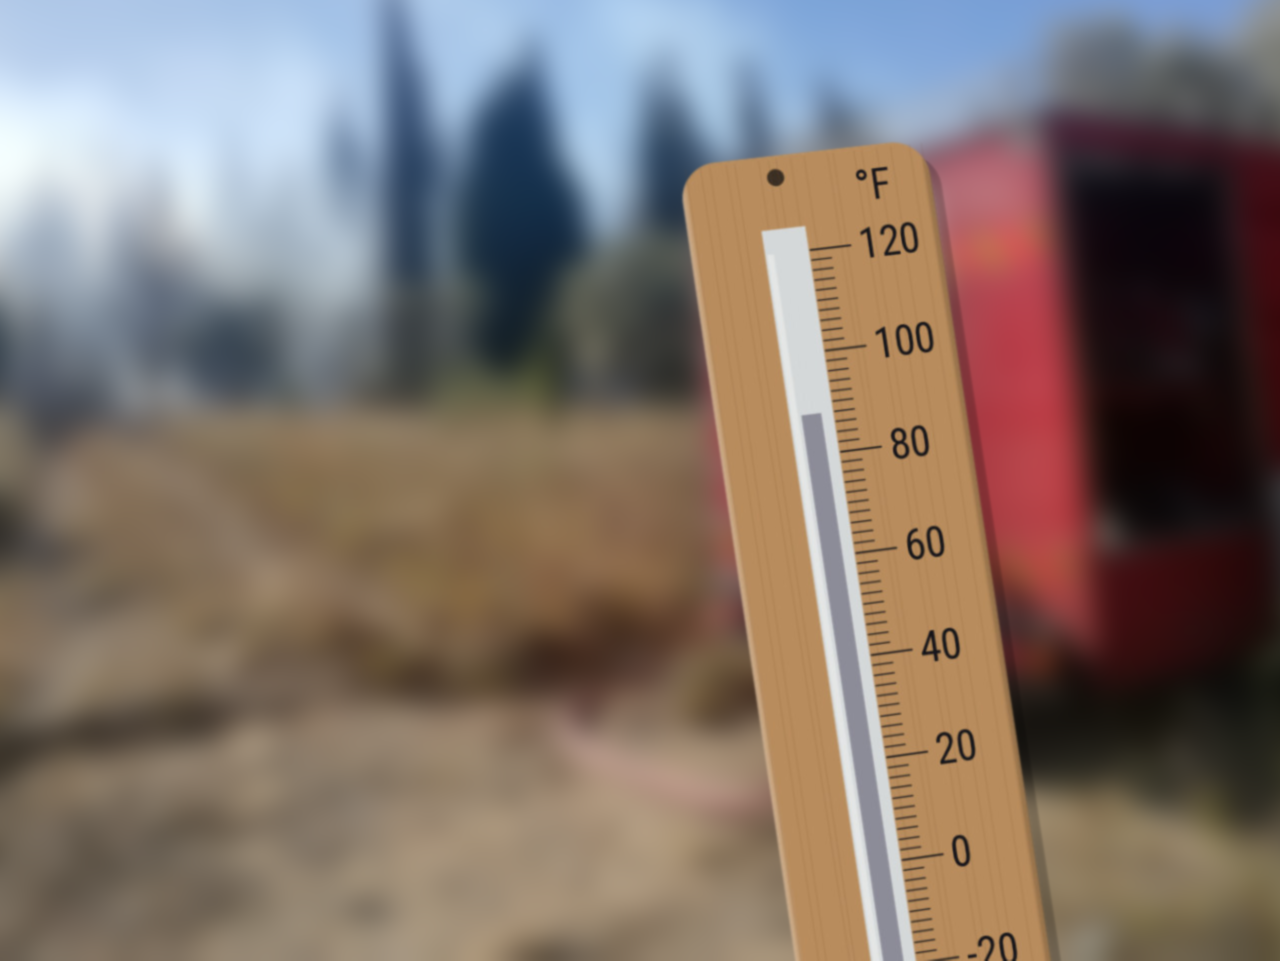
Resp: 88 °F
